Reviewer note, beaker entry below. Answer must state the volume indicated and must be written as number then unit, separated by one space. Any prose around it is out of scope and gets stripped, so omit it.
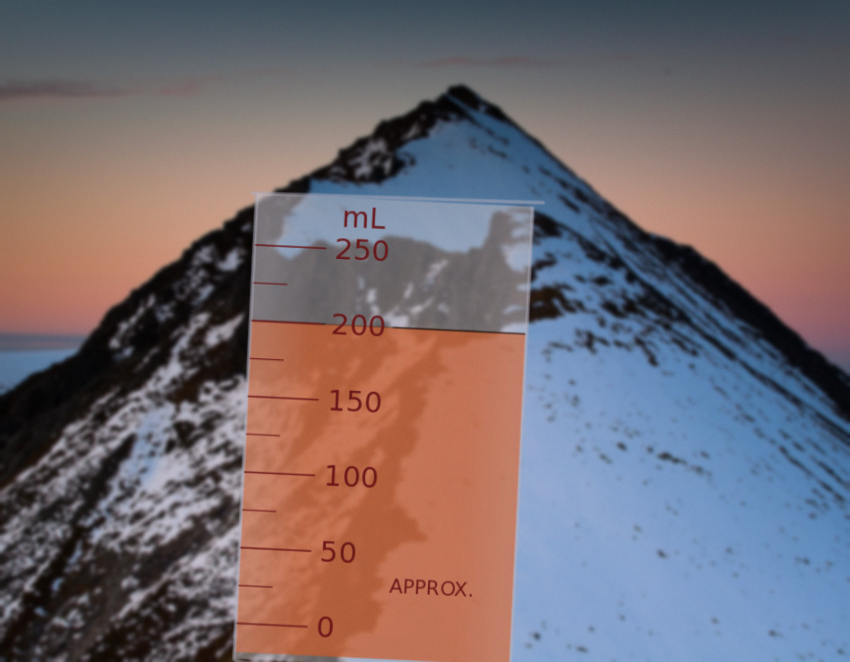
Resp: 200 mL
